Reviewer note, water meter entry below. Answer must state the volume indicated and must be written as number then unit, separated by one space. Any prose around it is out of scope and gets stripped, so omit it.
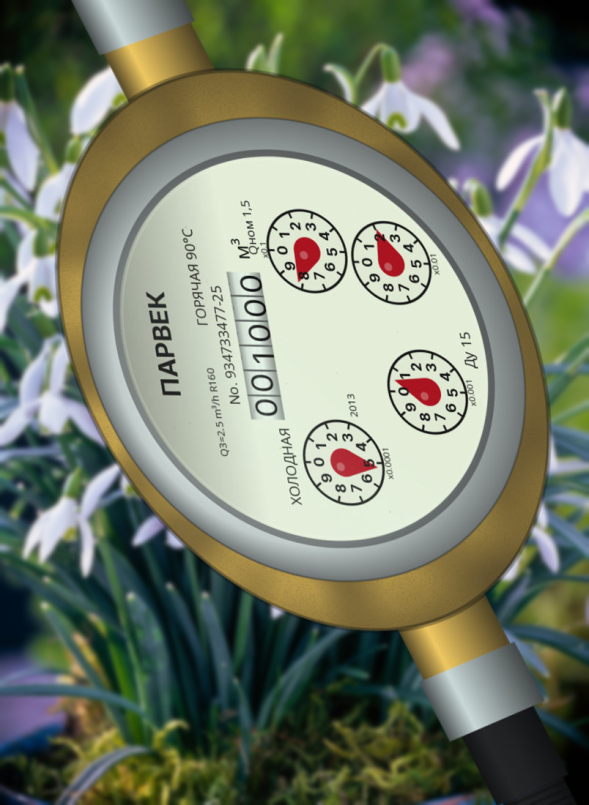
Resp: 999.8205 m³
